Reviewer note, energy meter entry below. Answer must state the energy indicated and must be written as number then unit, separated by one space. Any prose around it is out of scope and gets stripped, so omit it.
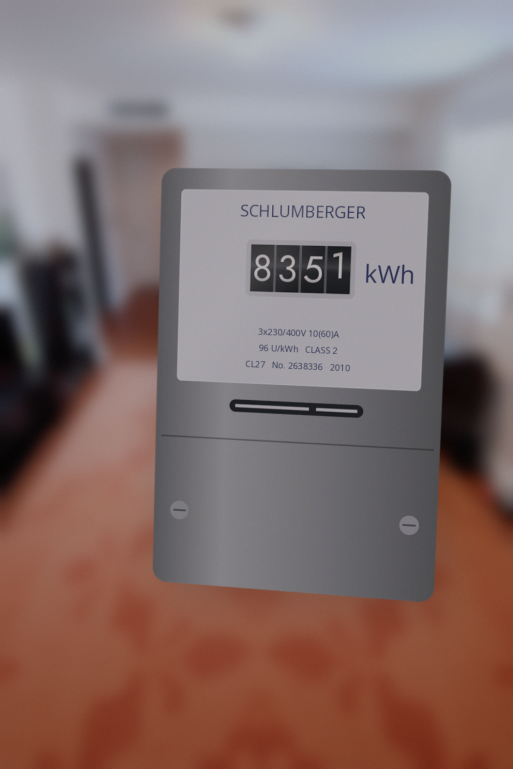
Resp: 8351 kWh
